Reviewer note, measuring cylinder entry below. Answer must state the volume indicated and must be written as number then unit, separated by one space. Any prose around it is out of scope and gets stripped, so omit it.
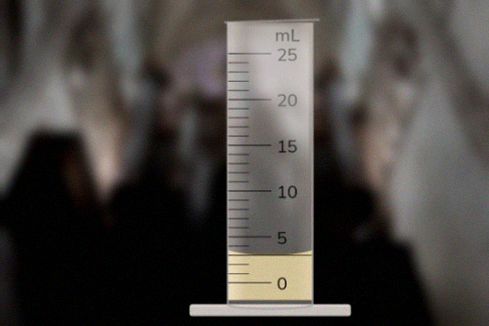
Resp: 3 mL
